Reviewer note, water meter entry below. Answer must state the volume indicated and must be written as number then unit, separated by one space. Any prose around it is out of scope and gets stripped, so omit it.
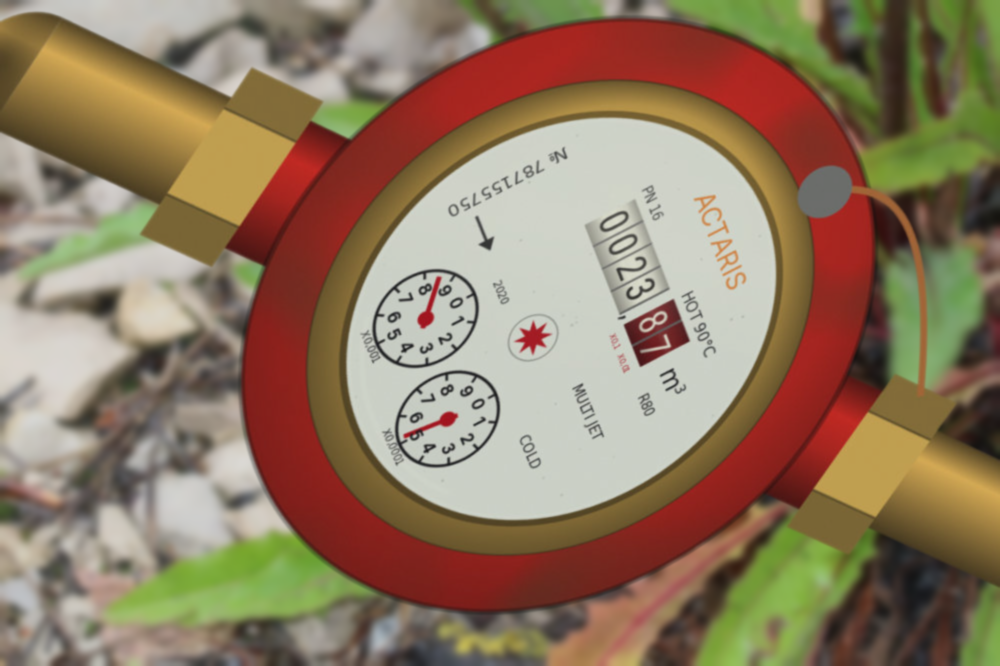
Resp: 23.8685 m³
